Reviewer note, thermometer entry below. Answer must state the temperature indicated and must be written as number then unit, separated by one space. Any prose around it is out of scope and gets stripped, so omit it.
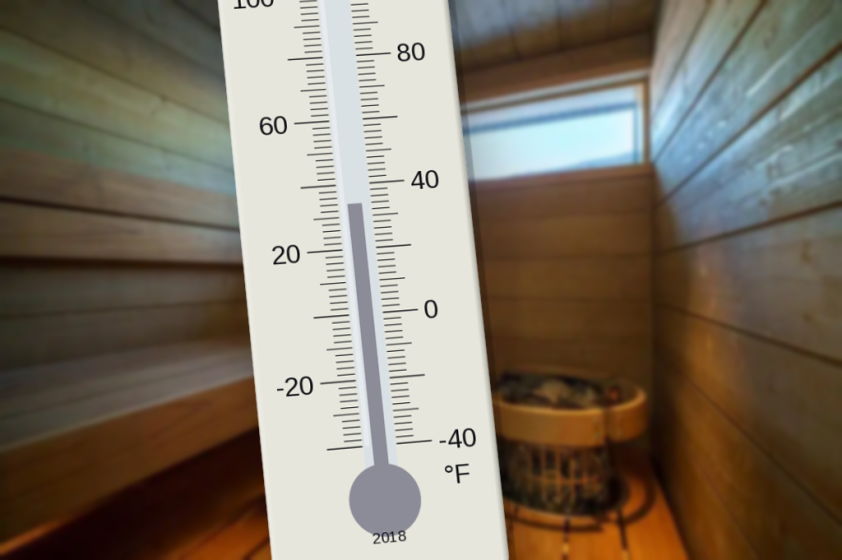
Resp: 34 °F
